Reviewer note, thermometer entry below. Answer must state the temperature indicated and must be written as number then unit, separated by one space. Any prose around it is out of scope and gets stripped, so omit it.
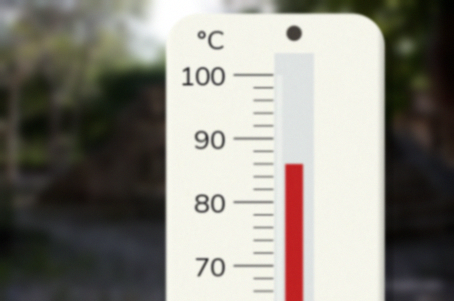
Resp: 86 °C
